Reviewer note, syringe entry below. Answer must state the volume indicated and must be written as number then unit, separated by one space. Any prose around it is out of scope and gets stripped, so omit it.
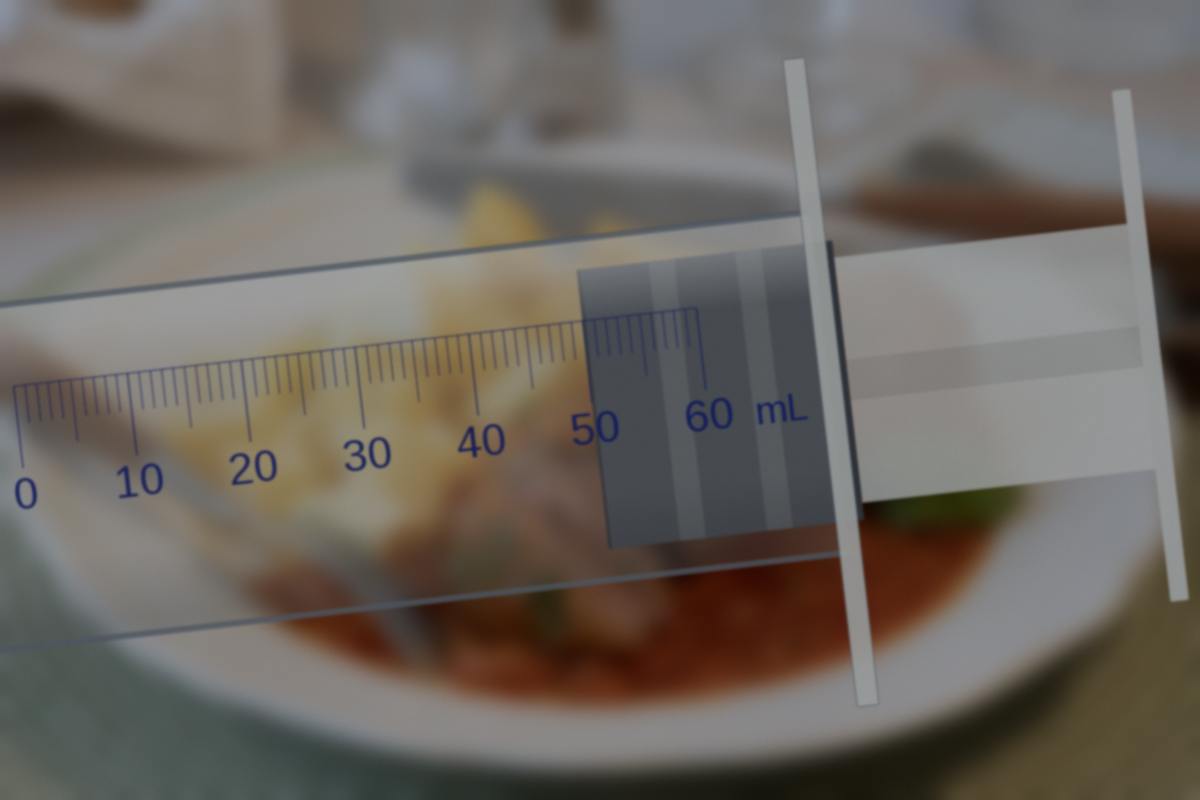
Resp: 50 mL
